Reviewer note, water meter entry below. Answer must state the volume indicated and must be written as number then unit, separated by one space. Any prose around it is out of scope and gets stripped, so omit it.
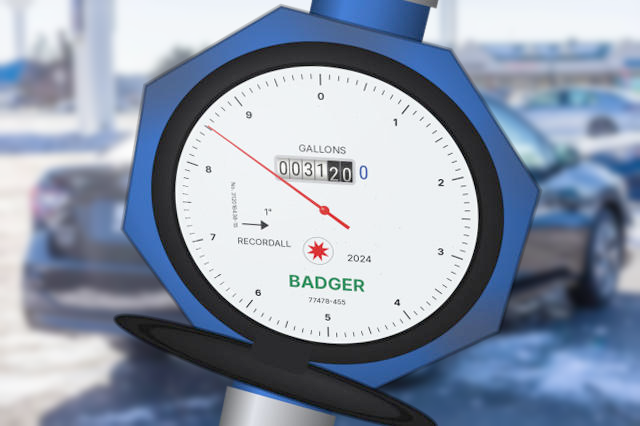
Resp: 31198.5 gal
